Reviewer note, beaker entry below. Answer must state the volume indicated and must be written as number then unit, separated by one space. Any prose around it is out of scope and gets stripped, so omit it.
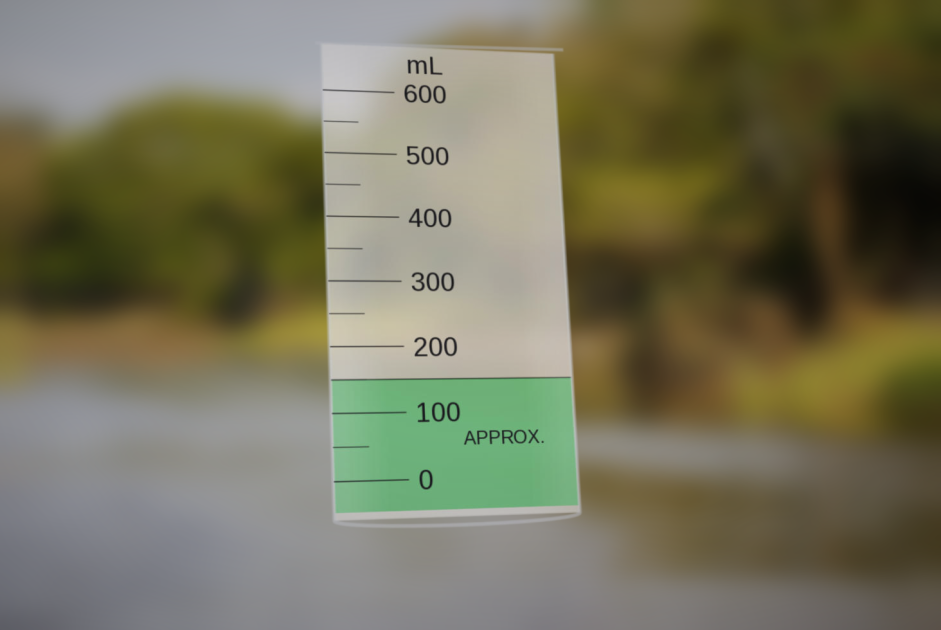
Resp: 150 mL
